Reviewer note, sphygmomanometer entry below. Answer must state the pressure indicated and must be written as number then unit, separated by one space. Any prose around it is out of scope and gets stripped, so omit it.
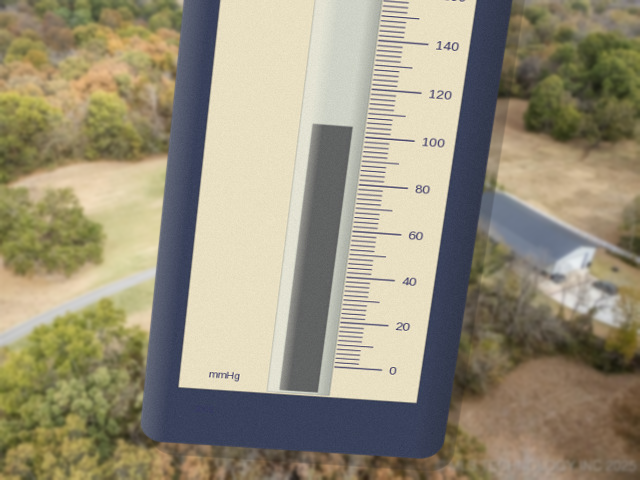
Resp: 104 mmHg
